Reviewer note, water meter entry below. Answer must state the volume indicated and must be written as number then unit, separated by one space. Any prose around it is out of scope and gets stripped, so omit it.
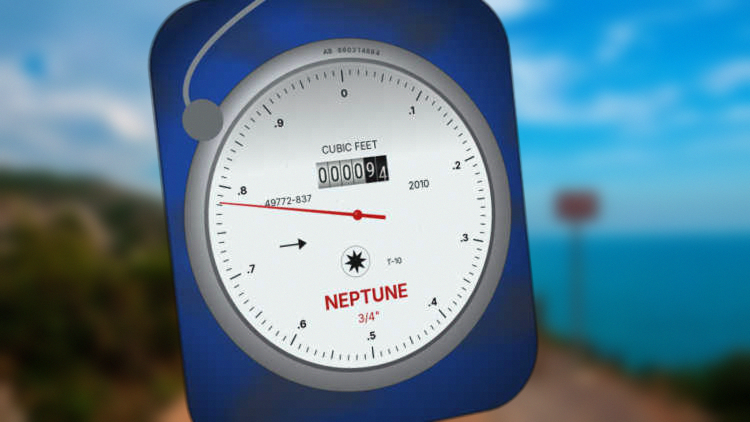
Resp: 93.78 ft³
